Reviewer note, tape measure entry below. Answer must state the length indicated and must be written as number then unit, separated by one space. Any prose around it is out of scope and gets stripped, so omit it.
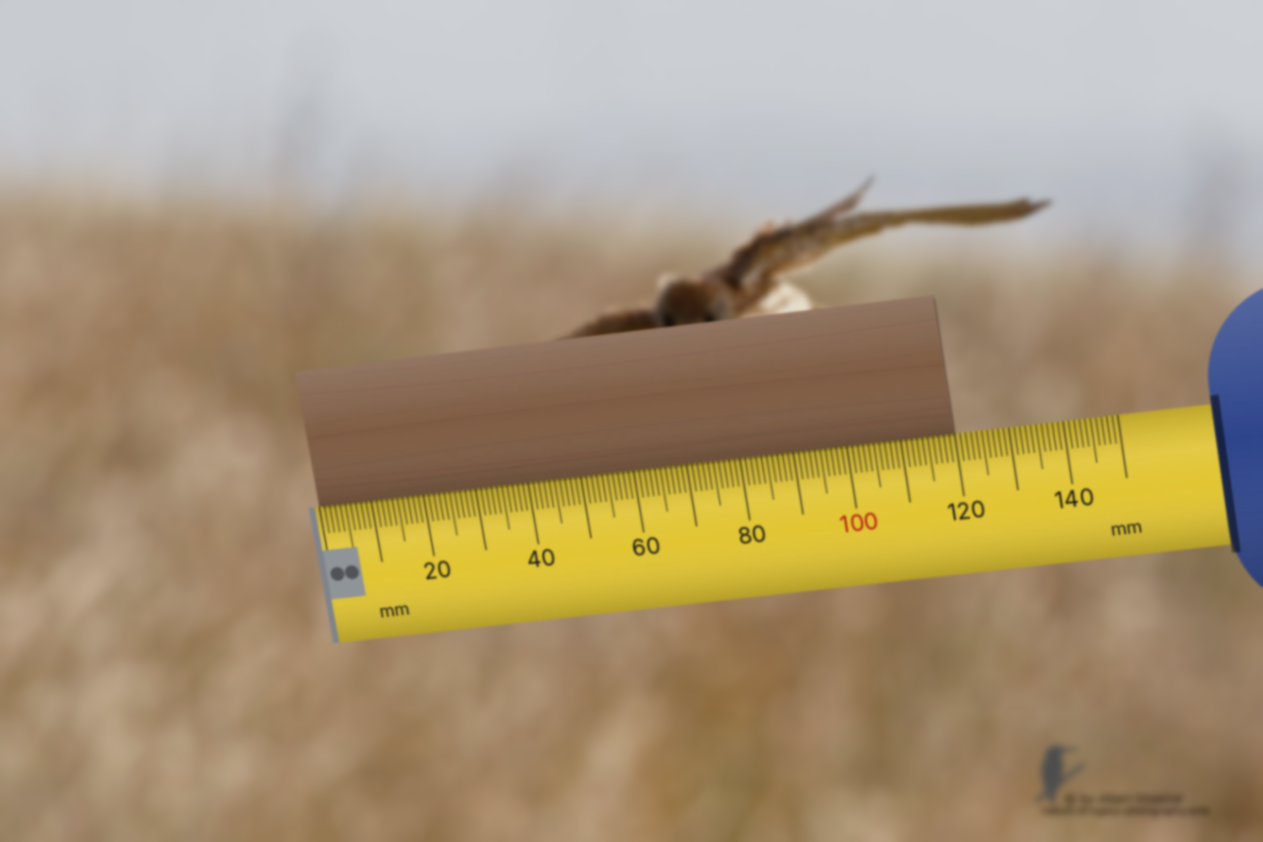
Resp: 120 mm
